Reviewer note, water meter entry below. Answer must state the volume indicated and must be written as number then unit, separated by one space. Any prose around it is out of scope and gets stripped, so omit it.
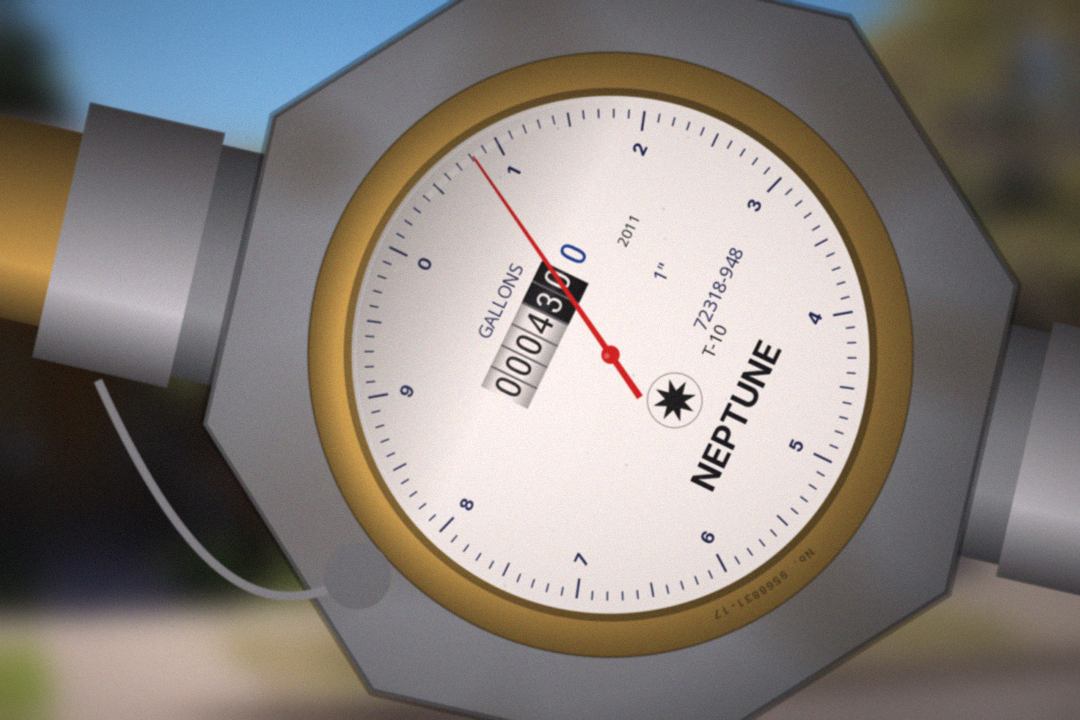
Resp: 4300.8 gal
